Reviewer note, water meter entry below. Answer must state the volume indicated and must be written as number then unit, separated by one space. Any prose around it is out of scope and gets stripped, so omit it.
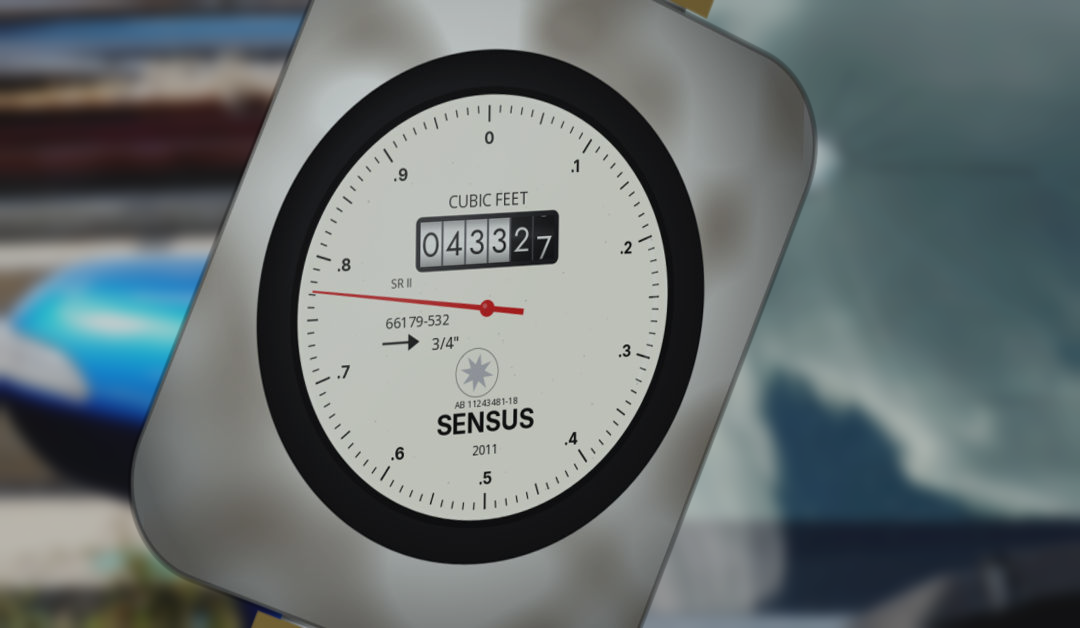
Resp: 43326.77 ft³
